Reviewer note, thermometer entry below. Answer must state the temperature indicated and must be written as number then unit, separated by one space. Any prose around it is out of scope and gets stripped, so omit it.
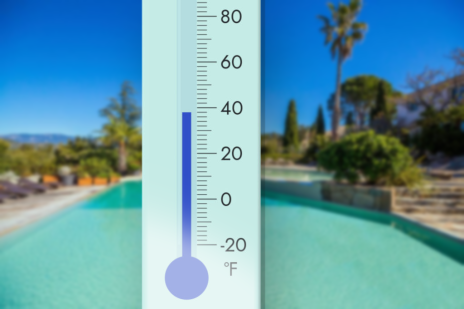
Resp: 38 °F
